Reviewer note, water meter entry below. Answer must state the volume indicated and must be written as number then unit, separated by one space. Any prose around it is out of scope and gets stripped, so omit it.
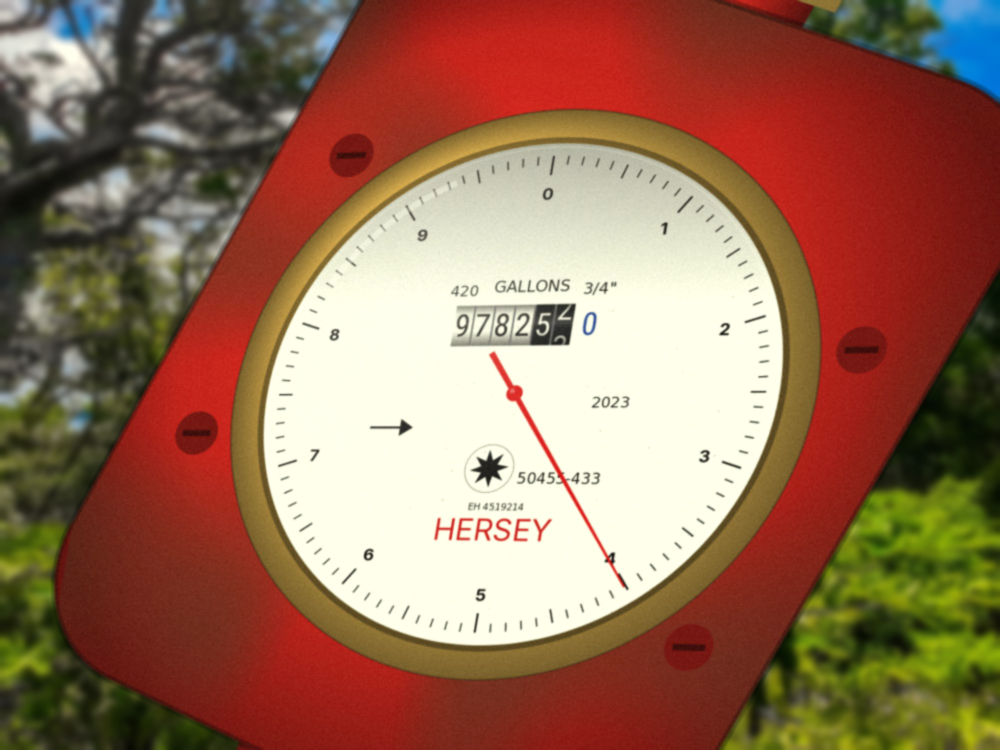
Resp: 9782524.0 gal
